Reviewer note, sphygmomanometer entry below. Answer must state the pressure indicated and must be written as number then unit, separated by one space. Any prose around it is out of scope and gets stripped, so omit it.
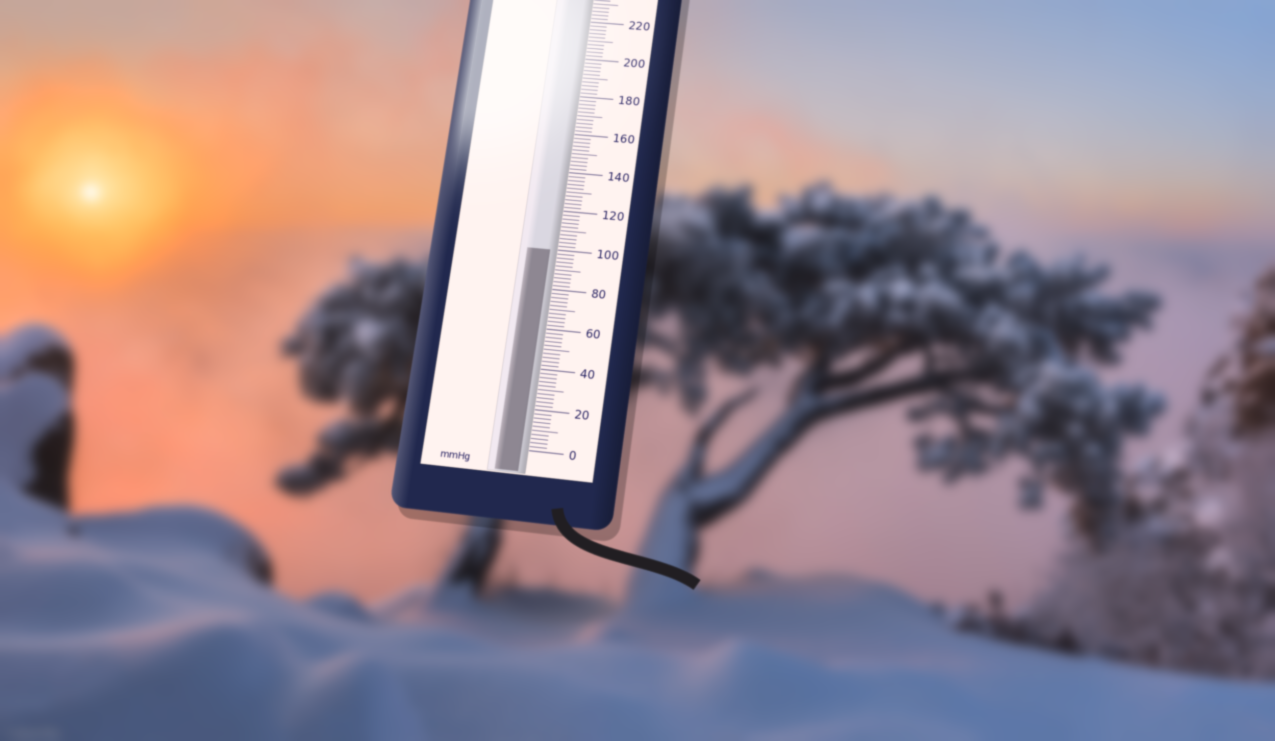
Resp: 100 mmHg
